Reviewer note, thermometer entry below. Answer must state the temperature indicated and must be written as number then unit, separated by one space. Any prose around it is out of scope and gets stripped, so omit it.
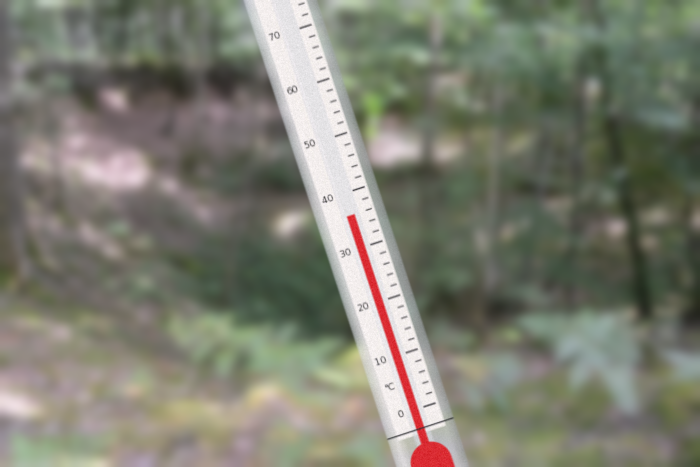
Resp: 36 °C
